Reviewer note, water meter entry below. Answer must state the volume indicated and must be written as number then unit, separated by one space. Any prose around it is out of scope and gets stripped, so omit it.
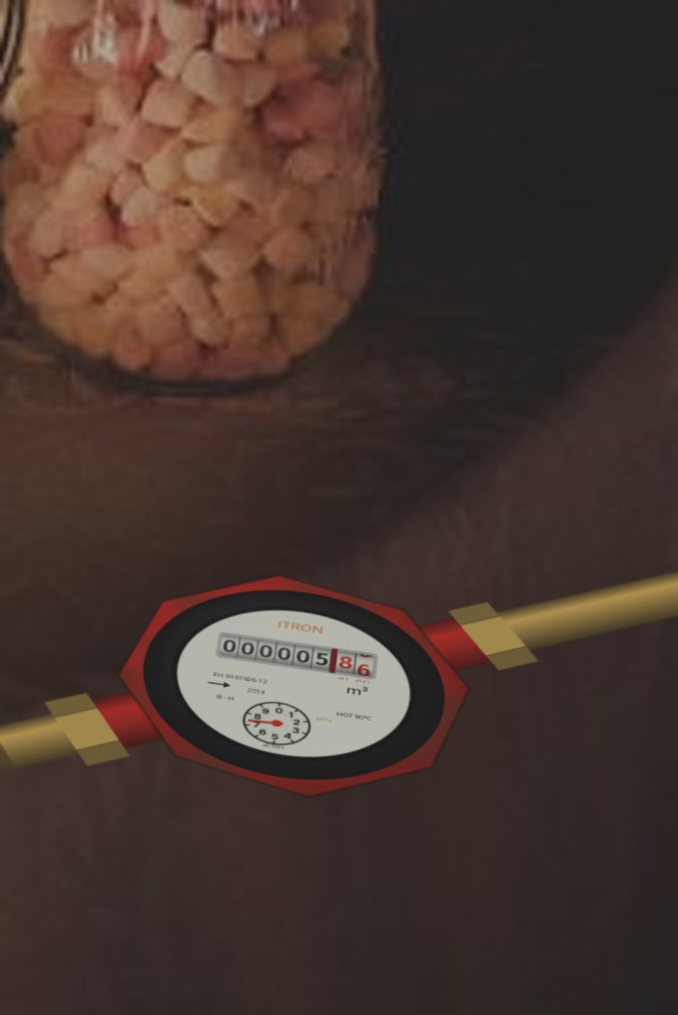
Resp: 5.857 m³
